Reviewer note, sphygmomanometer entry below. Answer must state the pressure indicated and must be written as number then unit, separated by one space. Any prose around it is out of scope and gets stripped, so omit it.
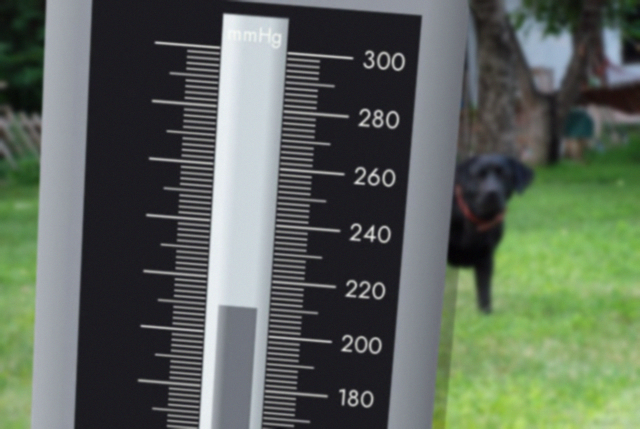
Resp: 210 mmHg
